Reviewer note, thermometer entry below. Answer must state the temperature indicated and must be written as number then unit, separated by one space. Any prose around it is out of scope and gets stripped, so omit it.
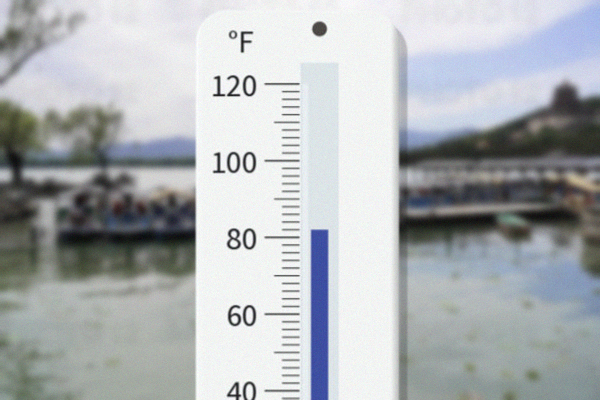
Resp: 82 °F
